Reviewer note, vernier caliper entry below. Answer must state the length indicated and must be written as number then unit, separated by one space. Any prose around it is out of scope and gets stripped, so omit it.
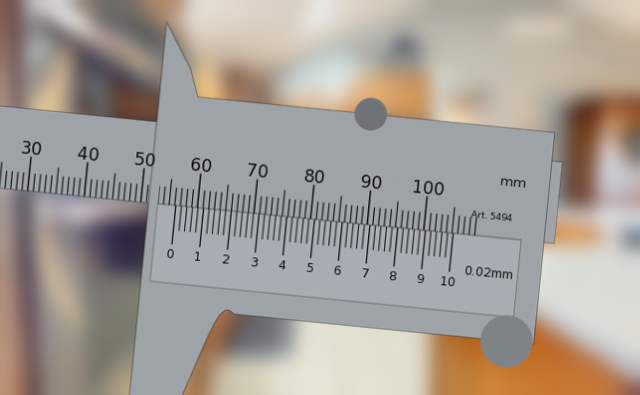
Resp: 56.2 mm
